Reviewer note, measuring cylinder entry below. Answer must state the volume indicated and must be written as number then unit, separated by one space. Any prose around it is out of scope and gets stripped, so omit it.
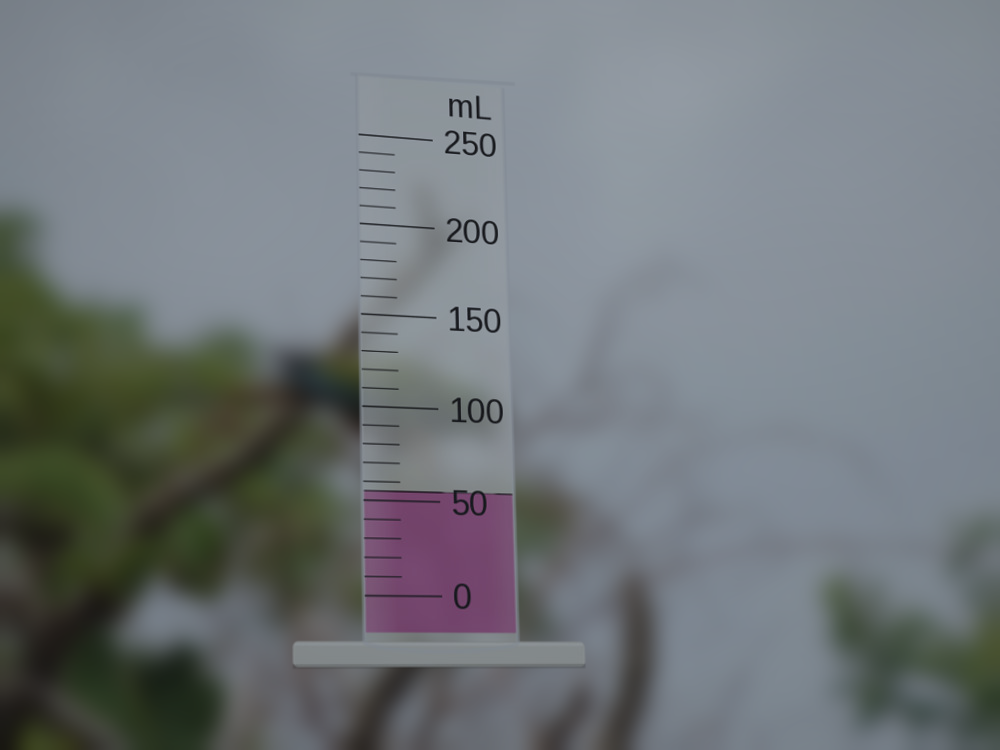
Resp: 55 mL
